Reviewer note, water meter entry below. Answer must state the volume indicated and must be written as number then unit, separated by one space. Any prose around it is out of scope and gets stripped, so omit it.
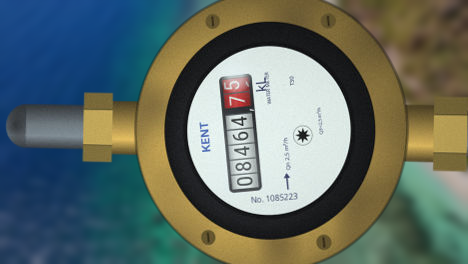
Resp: 8464.75 kL
